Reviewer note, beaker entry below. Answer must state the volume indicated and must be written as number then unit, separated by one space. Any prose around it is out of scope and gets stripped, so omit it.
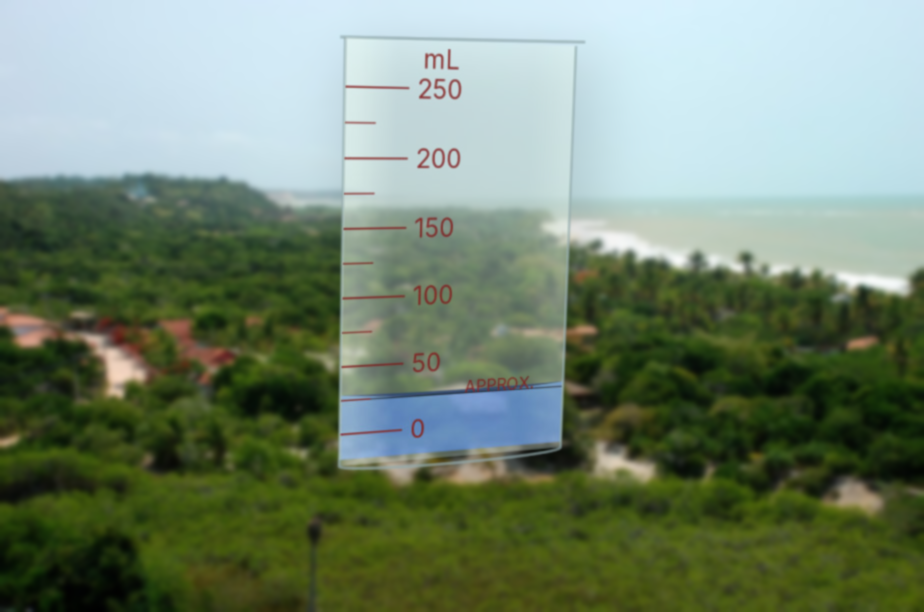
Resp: 25 mL
